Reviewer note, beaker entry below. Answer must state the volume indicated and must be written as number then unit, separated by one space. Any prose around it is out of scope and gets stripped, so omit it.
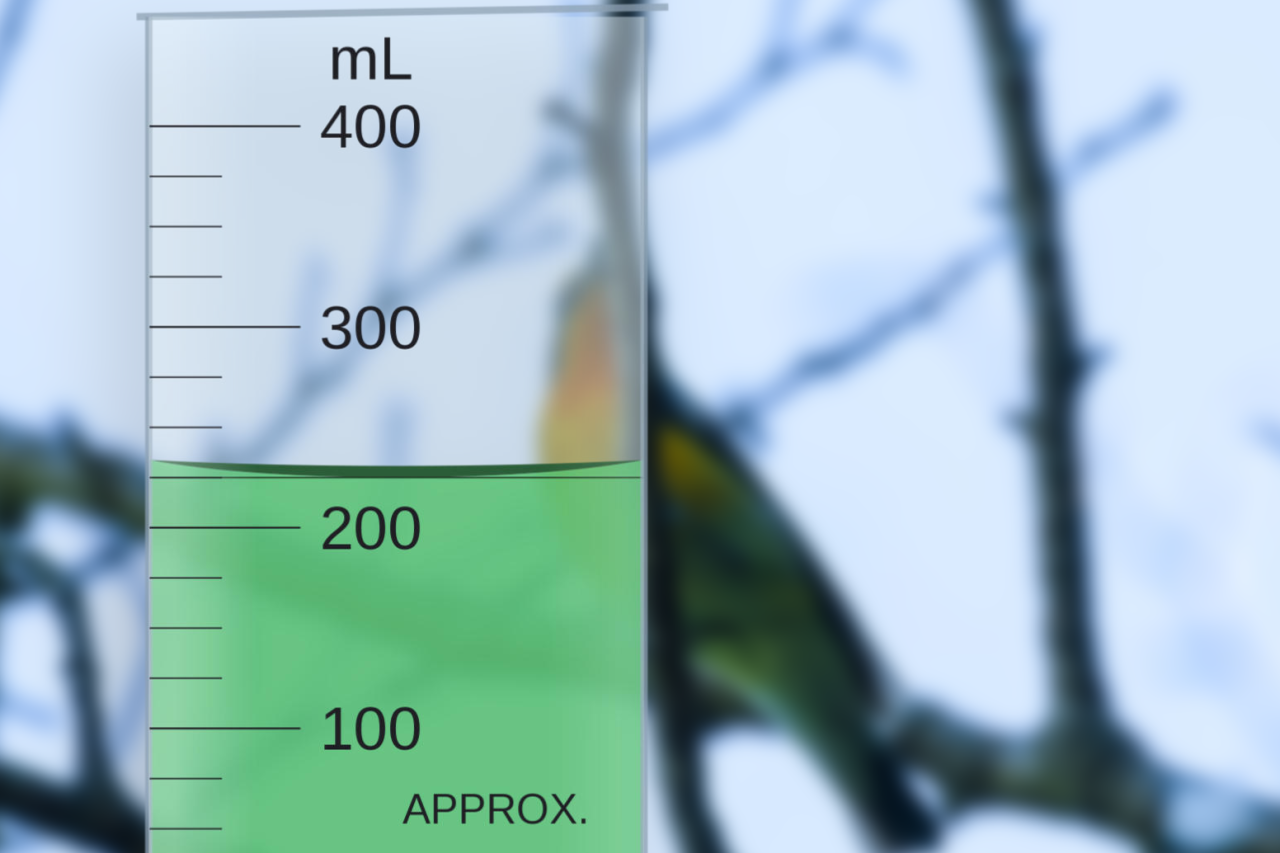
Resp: 225 mL
